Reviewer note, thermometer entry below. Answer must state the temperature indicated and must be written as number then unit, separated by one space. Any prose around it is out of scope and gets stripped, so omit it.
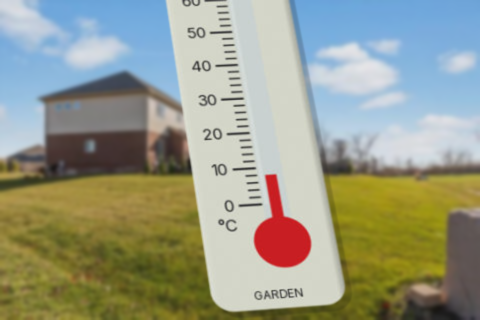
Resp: 8 °C
